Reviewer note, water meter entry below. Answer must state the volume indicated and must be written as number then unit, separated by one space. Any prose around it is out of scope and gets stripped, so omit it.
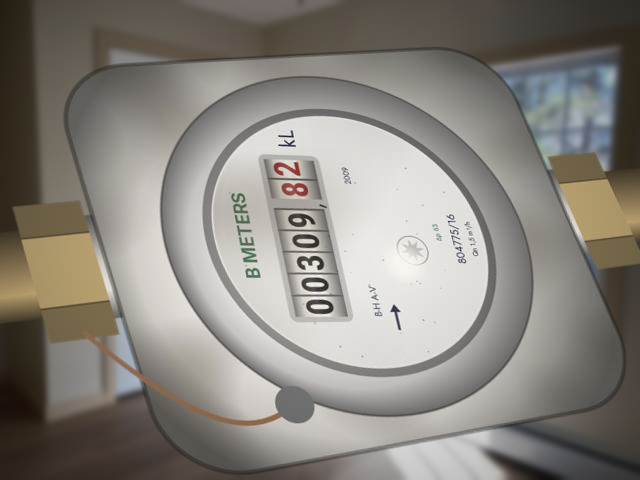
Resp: 309.82 kL
